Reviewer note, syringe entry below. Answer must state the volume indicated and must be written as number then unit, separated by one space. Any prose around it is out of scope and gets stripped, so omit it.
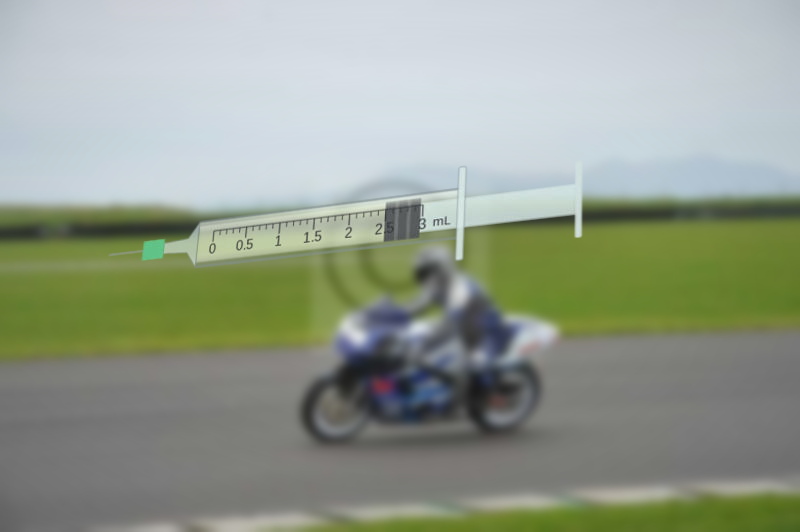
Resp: 2.5 mL
